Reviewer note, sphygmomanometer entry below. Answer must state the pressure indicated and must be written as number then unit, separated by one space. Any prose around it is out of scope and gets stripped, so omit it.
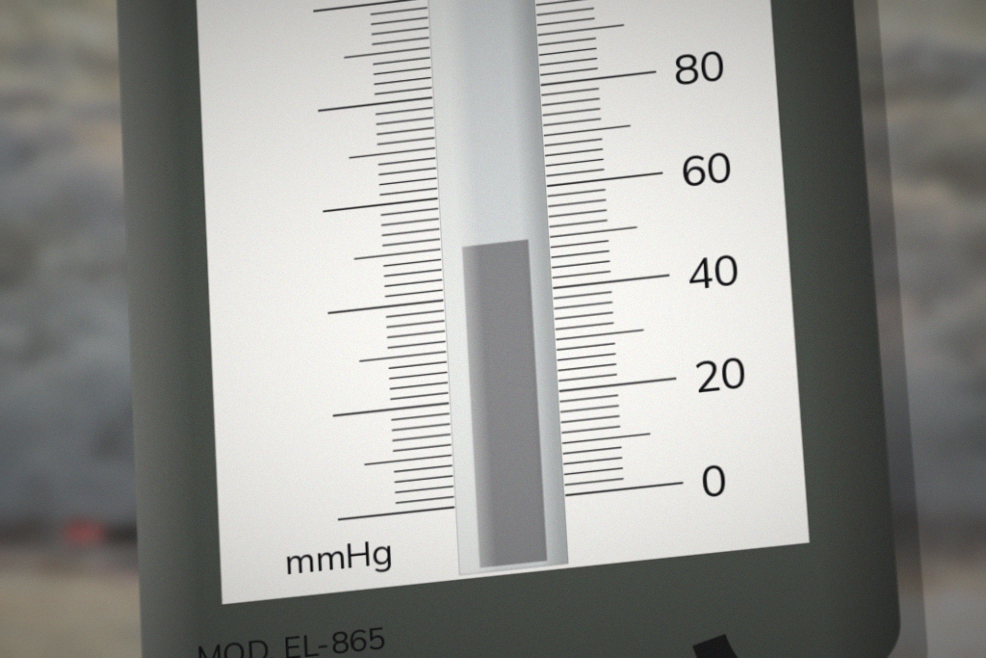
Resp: 50 mmHg
